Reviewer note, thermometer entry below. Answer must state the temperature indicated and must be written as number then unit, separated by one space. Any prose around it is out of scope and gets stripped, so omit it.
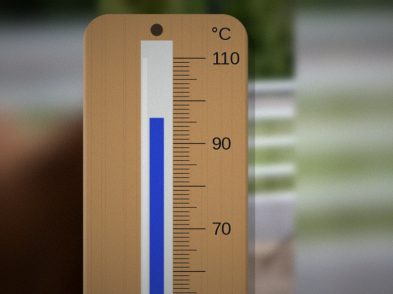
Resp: 96 °C
